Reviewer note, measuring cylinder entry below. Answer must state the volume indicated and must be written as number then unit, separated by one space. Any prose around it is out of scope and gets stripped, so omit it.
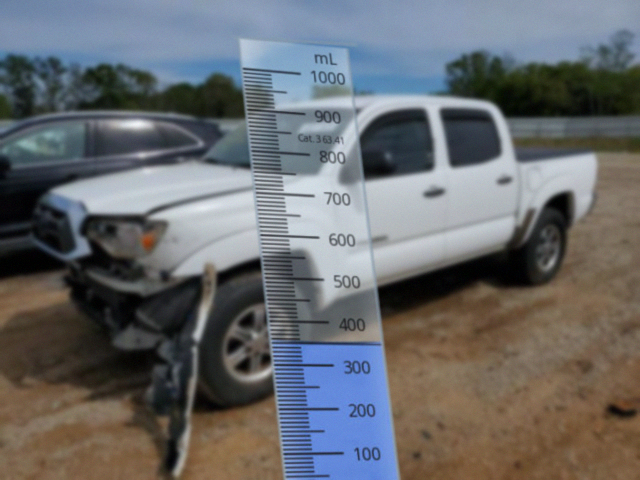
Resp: 350 mL
